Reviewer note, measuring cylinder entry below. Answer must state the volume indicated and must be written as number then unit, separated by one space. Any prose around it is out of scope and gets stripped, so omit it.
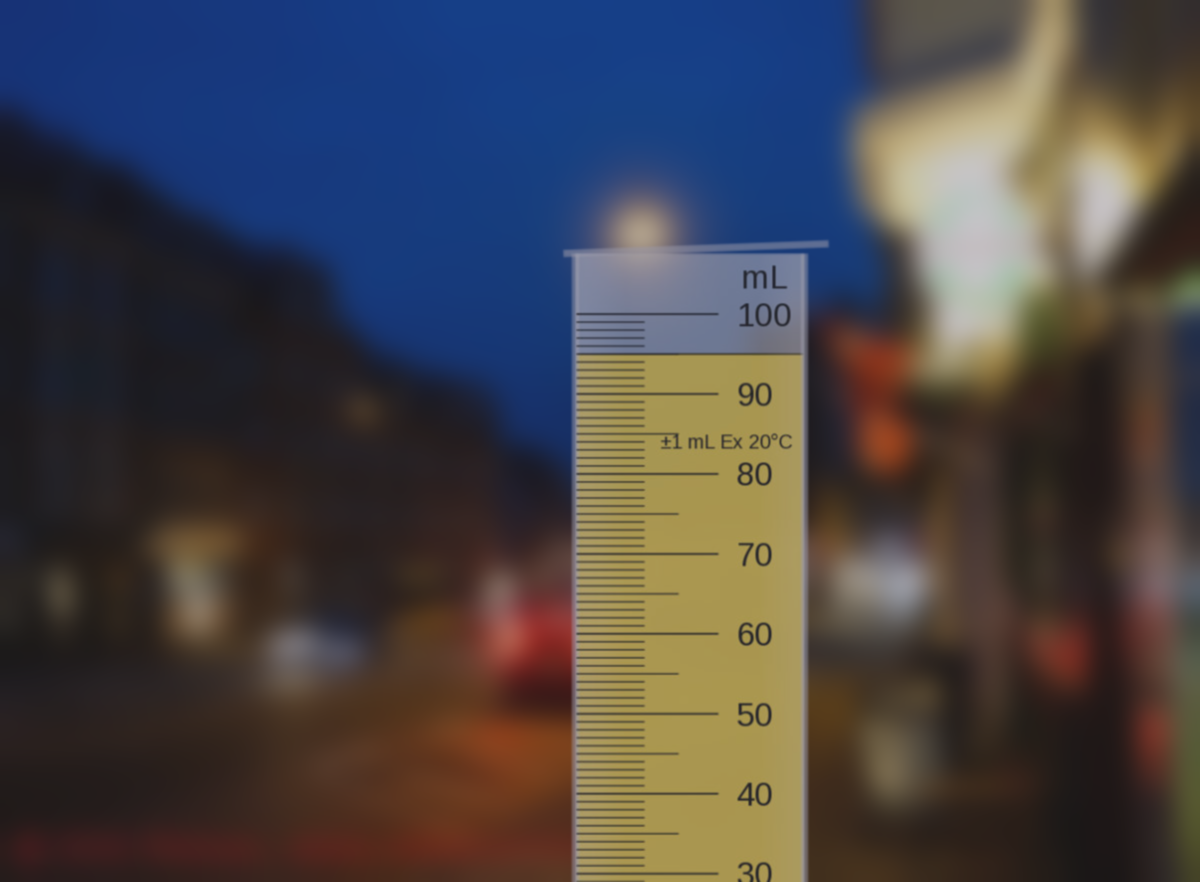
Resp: 95 mL
